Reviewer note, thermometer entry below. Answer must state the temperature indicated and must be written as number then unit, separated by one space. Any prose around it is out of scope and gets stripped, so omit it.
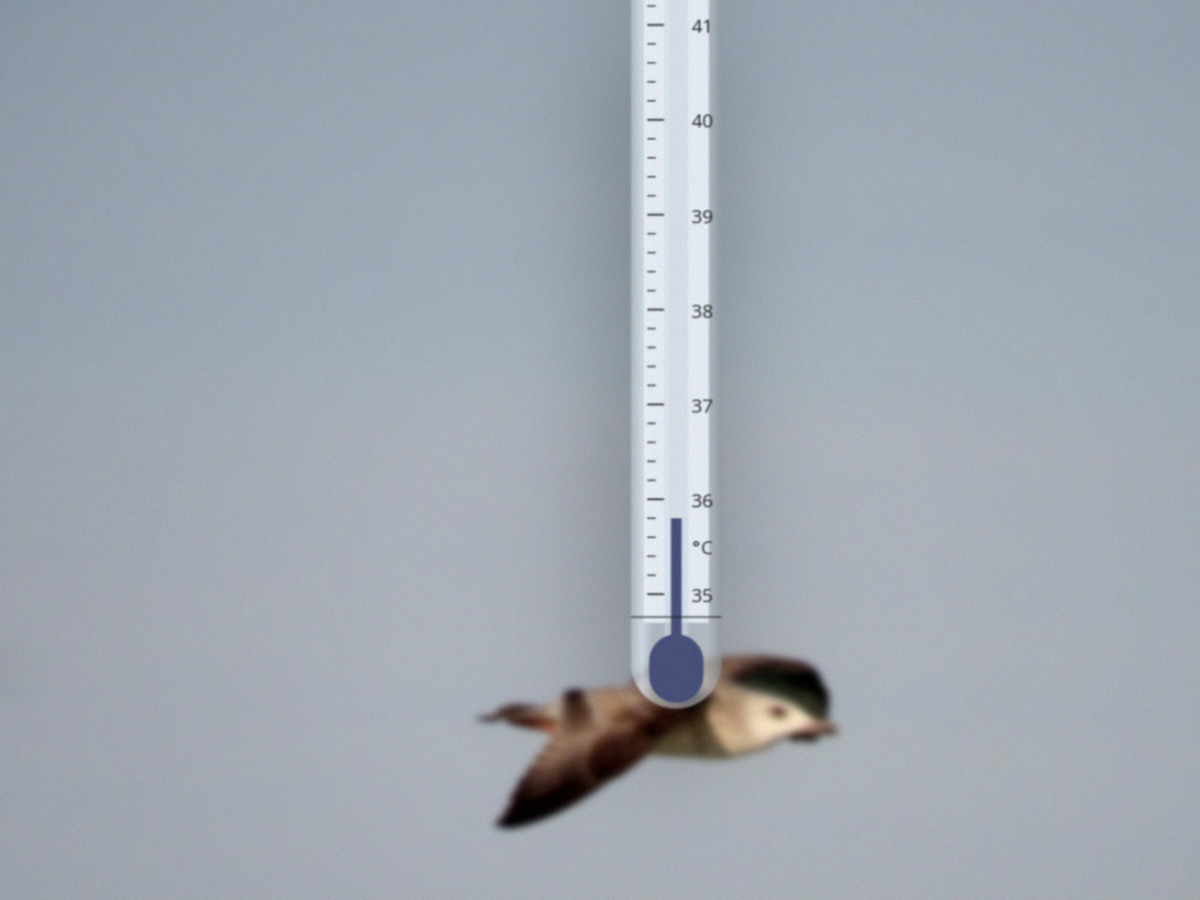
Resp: 35.8 °C
